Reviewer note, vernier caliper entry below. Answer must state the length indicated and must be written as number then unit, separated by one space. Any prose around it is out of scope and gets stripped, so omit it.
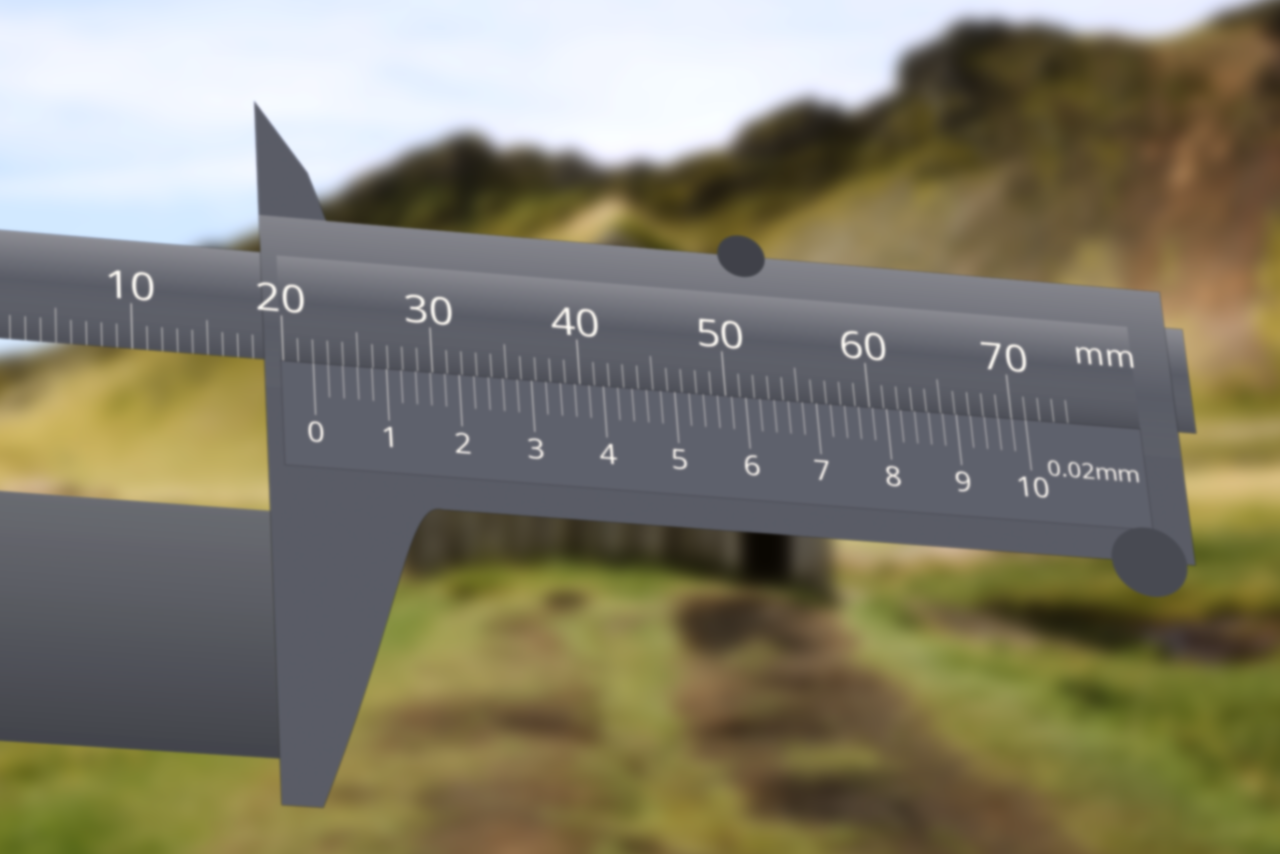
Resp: 22.0 mm
